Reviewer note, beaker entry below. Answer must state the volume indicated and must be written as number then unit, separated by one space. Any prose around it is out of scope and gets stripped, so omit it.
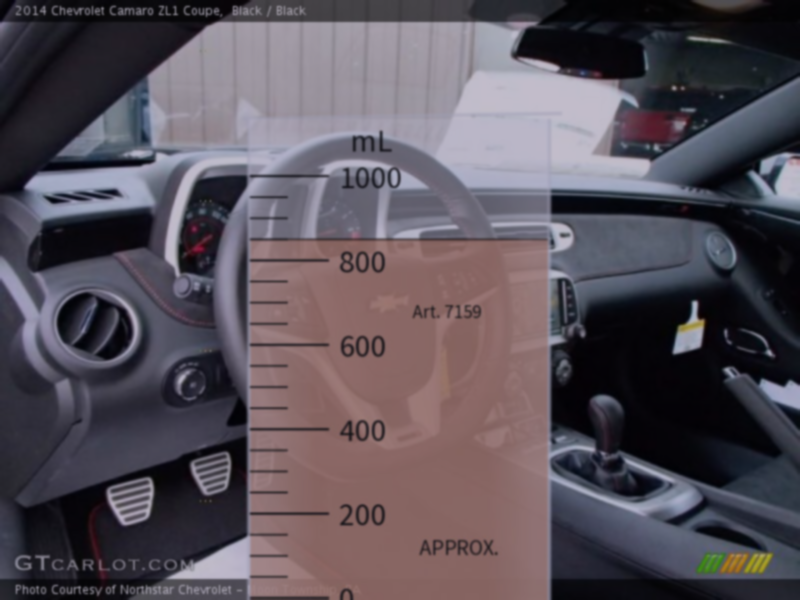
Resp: 850 mL
